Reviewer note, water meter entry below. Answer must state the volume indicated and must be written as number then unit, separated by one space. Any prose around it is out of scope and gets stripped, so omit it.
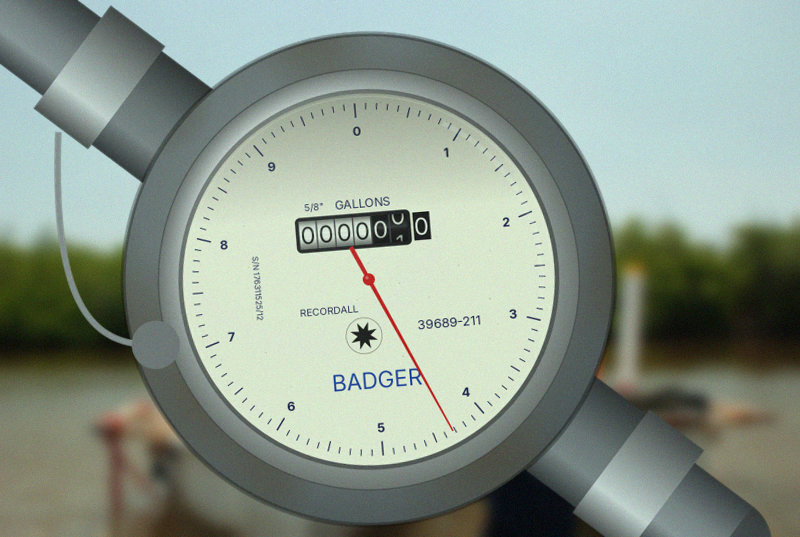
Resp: 4.3 gal
